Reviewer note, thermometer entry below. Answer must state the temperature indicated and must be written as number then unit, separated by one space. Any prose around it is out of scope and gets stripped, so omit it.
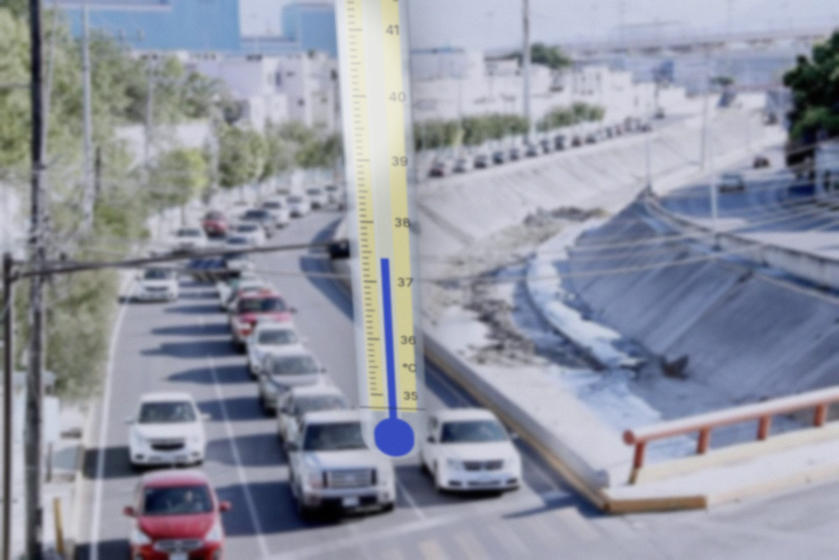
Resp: 37.4 °C
